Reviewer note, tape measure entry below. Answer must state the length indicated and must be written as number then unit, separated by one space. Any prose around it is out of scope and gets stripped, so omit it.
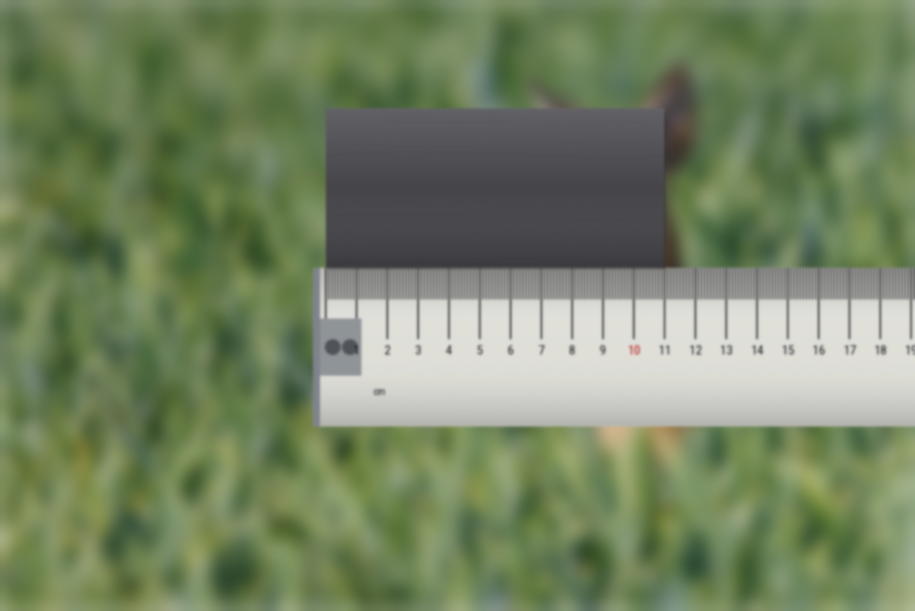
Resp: 11 cm
